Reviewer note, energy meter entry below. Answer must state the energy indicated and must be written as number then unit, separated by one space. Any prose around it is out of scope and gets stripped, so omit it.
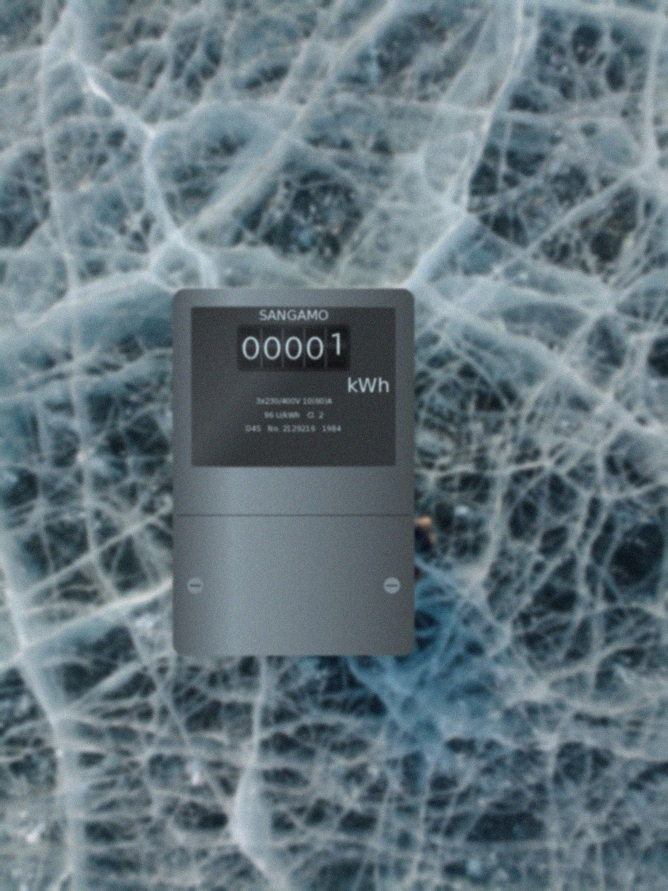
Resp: 1 kWh
